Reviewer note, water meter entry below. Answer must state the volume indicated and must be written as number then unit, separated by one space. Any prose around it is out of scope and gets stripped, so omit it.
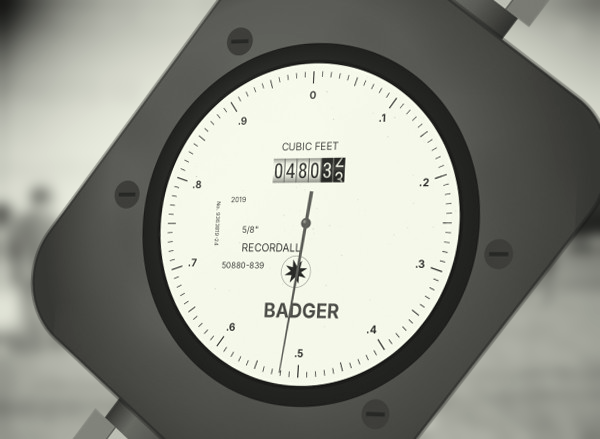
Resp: 48032.52 ft³
